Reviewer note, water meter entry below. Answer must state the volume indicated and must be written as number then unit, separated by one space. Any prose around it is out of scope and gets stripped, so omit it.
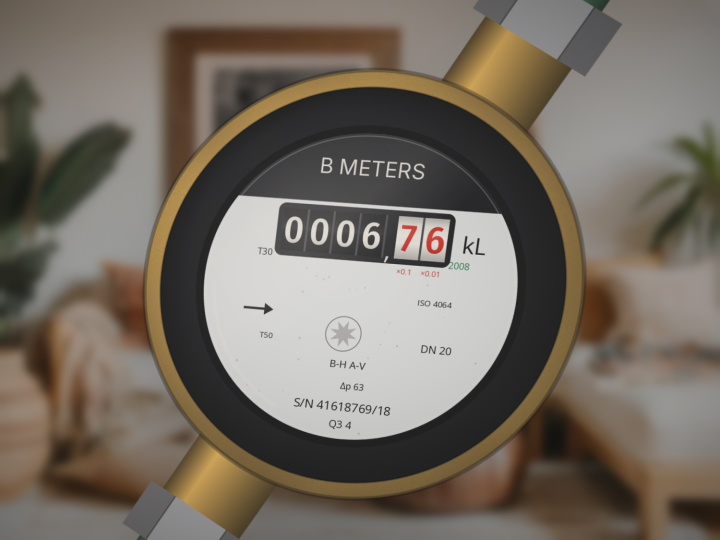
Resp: 6.76 kL
